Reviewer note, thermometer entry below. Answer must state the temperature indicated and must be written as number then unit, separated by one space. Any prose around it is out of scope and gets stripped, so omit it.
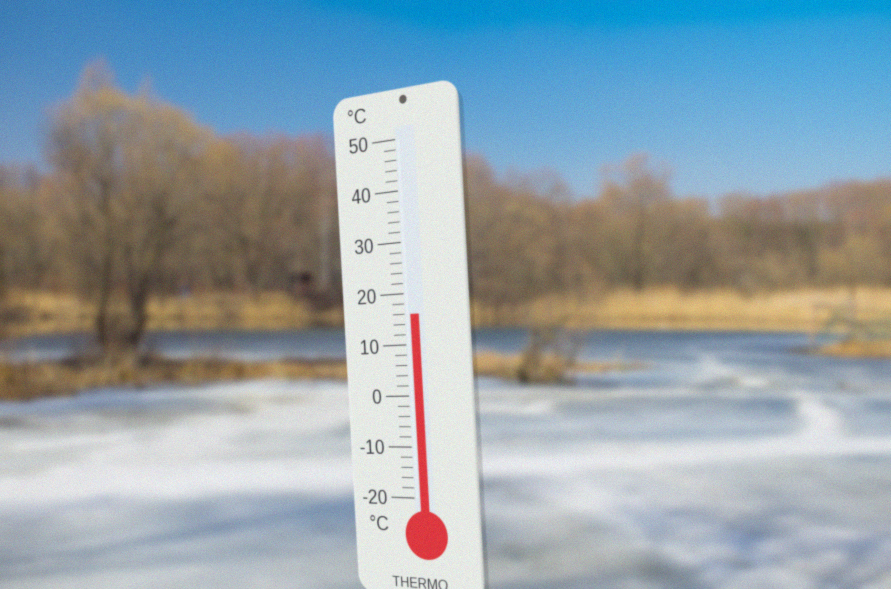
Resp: 16 °C
